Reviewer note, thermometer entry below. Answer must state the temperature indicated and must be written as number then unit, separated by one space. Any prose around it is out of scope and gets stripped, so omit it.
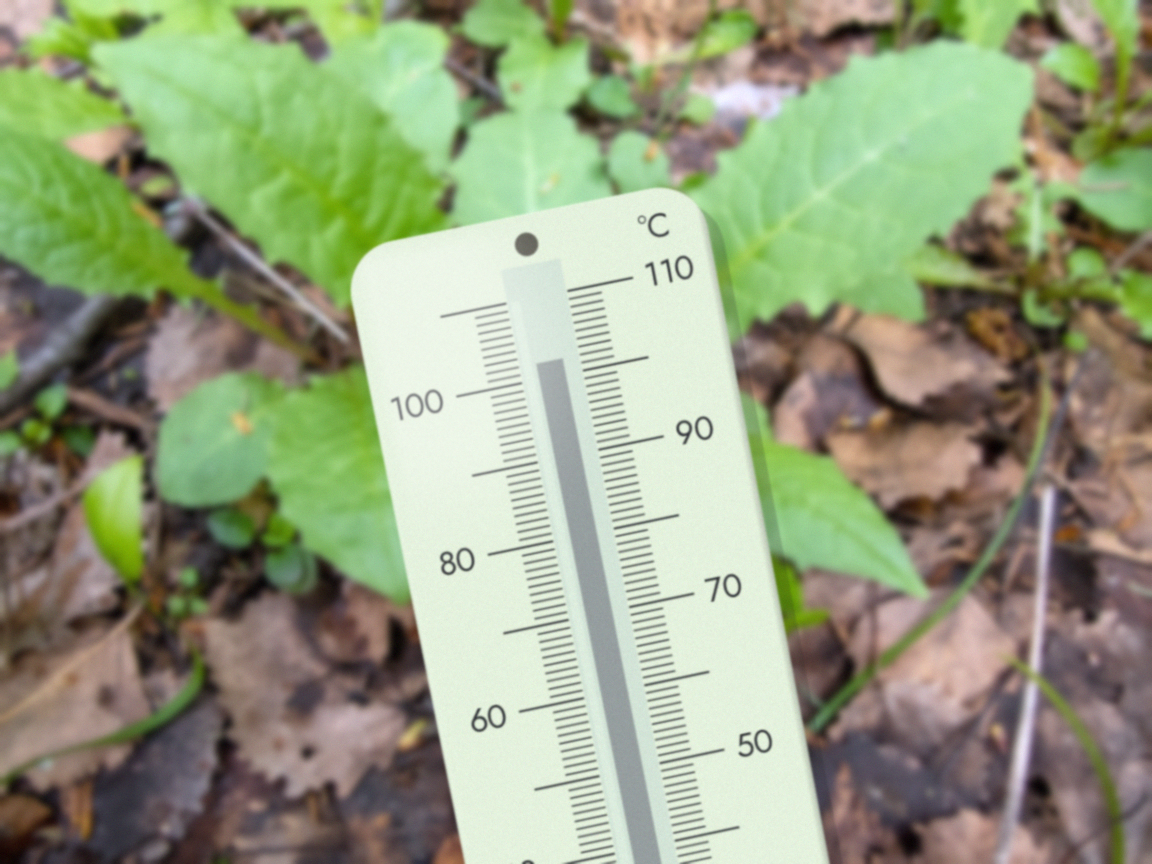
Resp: 102 °C
